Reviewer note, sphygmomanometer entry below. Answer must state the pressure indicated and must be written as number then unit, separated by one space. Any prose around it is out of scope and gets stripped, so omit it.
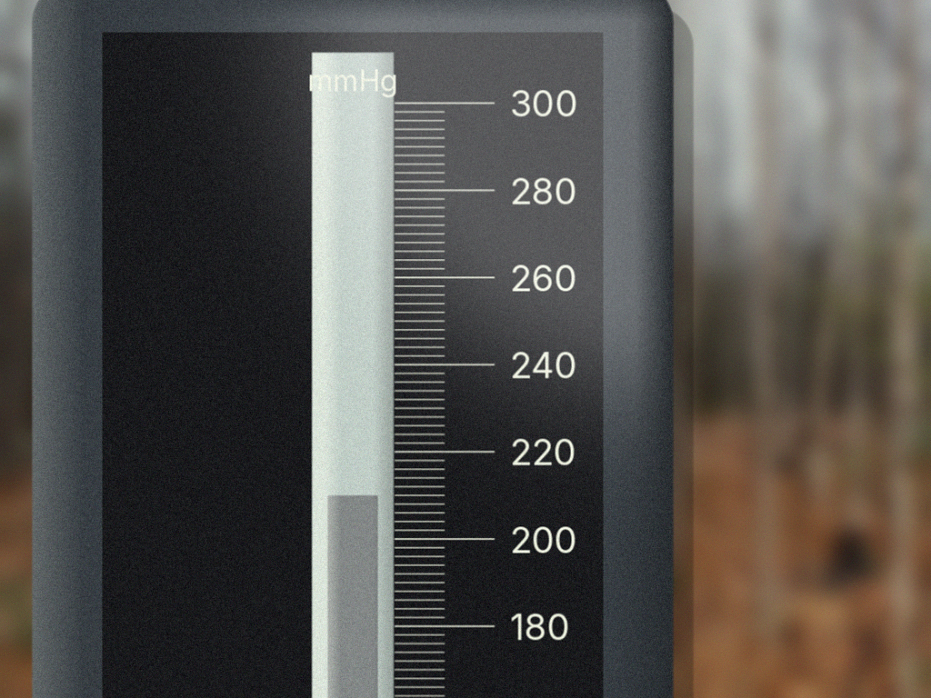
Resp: 210 mmHg
